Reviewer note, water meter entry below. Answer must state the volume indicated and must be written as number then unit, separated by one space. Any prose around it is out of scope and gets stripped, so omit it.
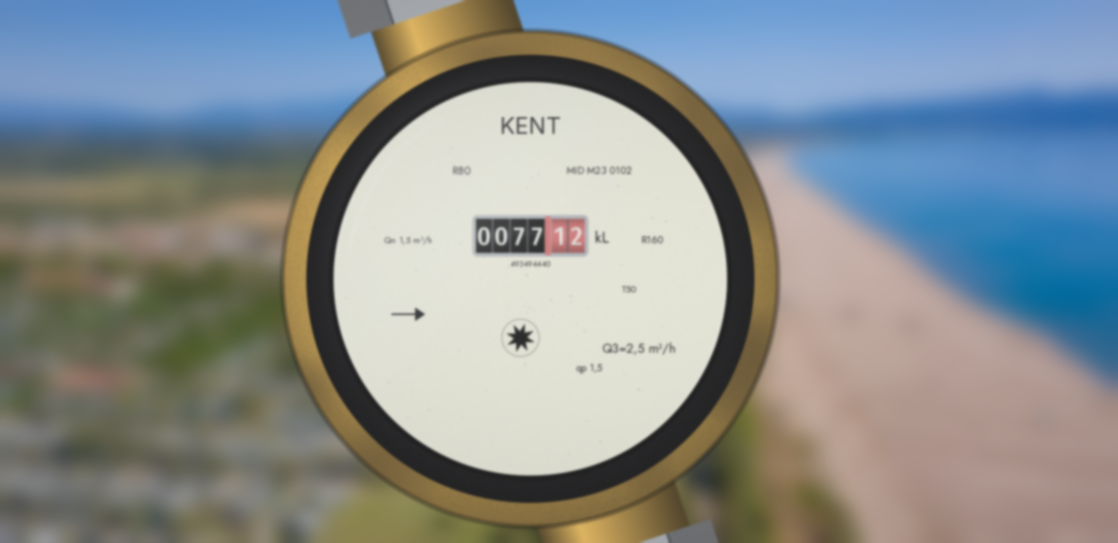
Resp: 77.12 kL
